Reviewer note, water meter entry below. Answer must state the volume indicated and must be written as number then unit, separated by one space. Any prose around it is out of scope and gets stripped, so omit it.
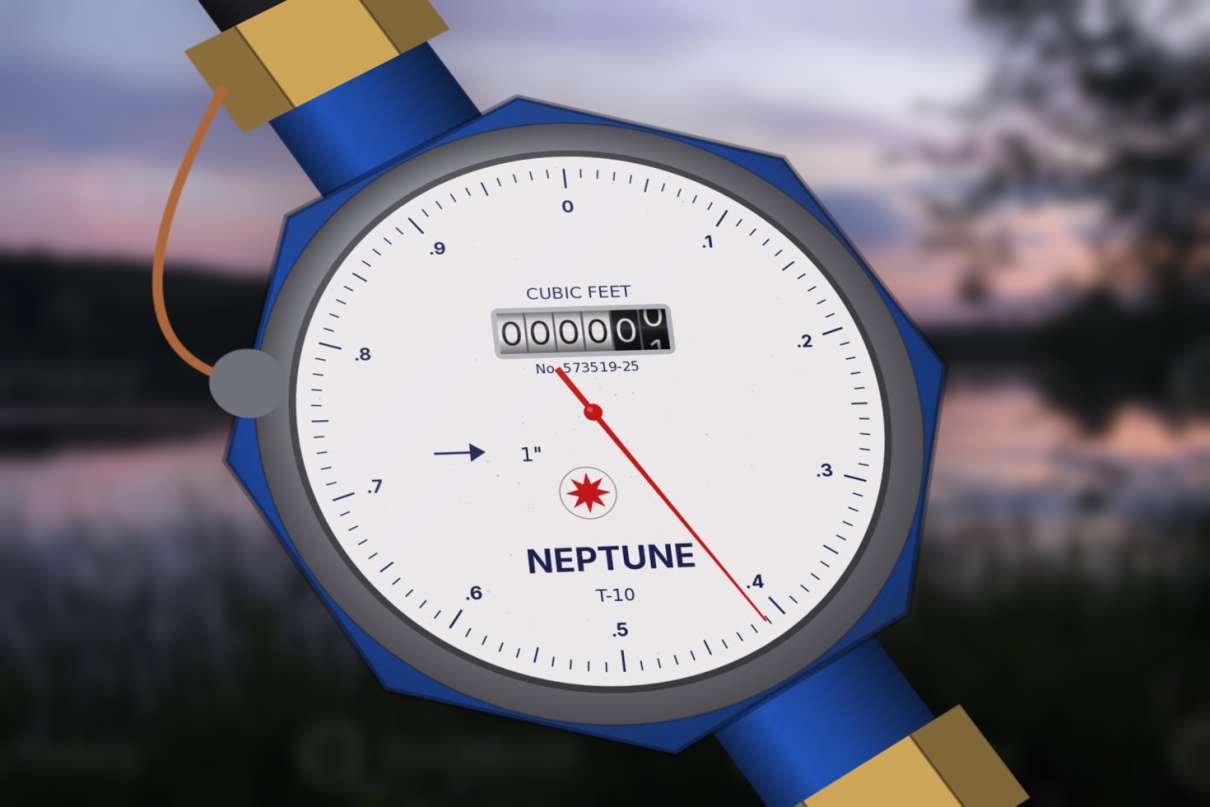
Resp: 0.41 ft³
